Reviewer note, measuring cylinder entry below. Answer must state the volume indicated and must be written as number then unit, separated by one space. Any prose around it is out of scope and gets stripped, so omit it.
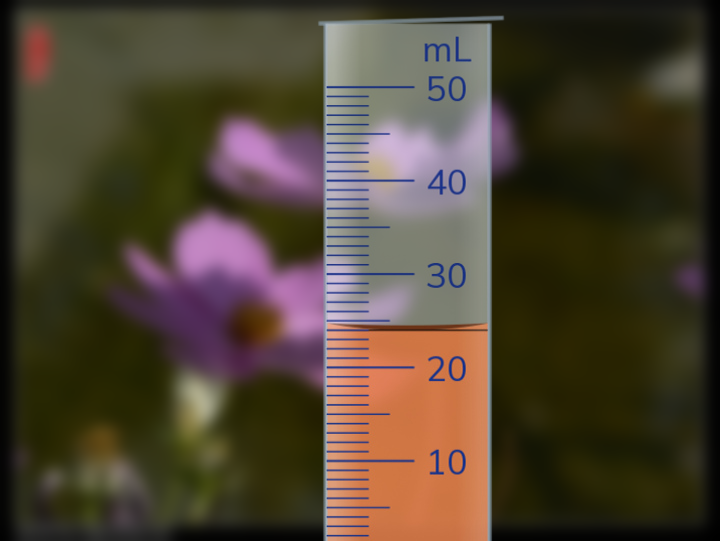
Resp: 24 mL
